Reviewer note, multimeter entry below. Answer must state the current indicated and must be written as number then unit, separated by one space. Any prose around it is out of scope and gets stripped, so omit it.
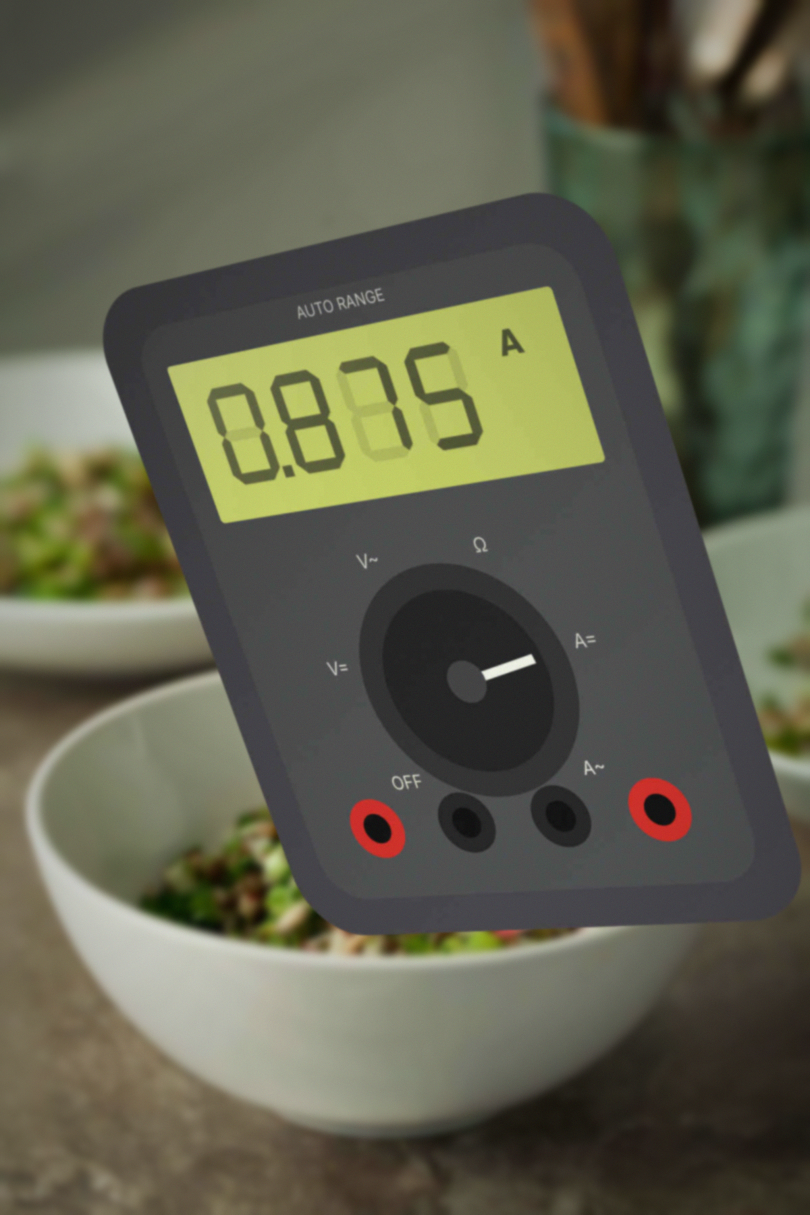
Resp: 0.875 A
